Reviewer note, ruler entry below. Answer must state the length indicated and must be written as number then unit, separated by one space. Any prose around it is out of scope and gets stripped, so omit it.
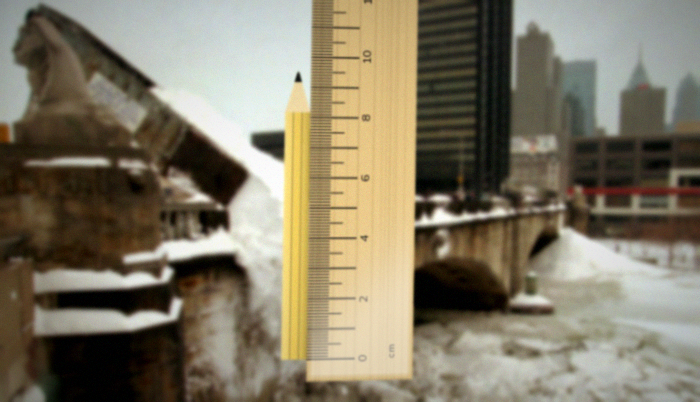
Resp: 9.5 cm
